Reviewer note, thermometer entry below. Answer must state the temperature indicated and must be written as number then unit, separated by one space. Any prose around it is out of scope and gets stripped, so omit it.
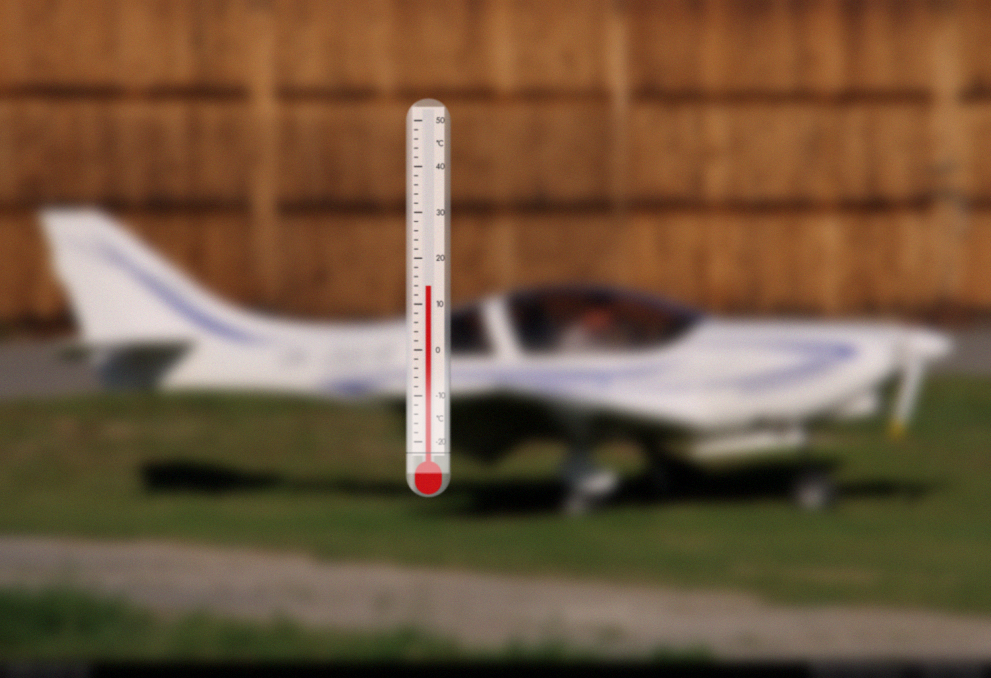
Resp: 14 °C
